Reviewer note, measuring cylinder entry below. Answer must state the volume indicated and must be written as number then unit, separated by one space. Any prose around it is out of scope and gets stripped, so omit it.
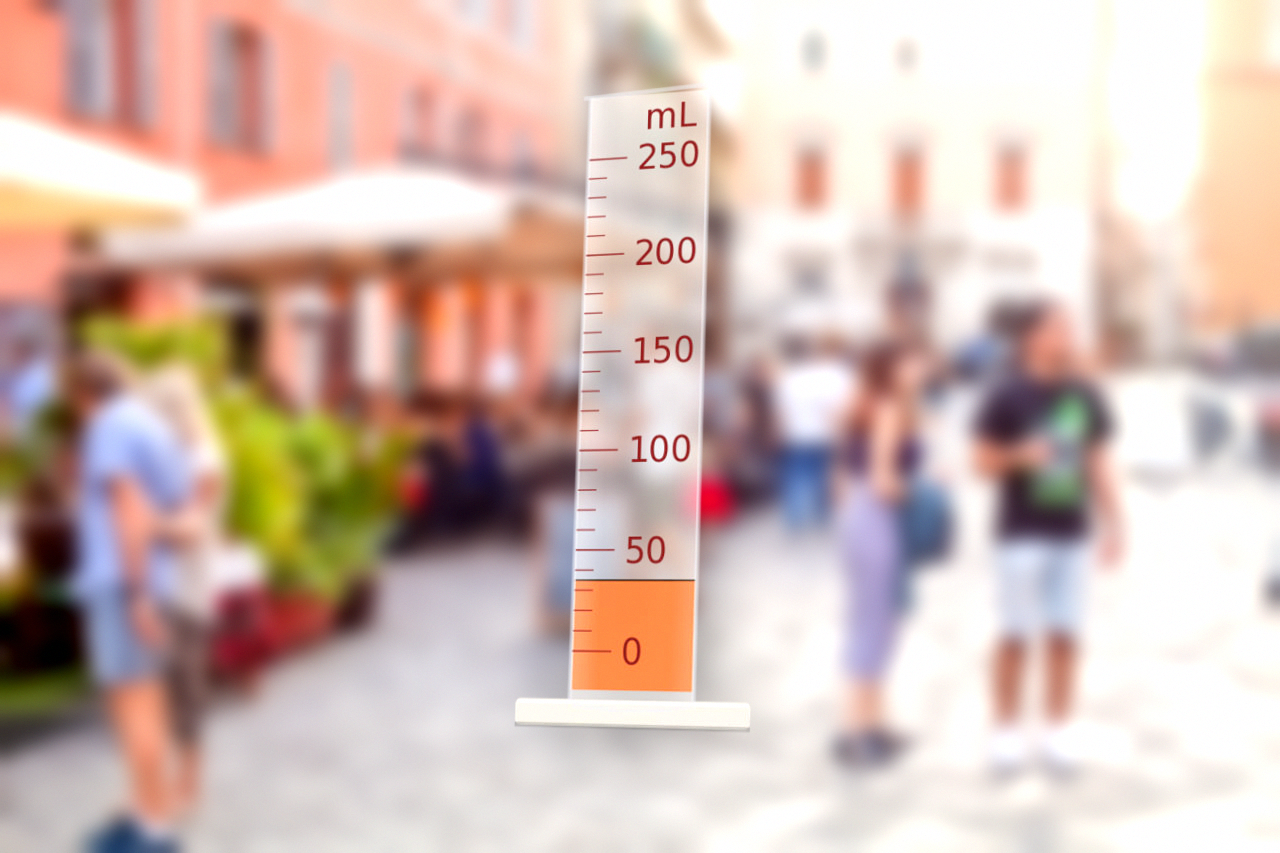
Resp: 35 mL
